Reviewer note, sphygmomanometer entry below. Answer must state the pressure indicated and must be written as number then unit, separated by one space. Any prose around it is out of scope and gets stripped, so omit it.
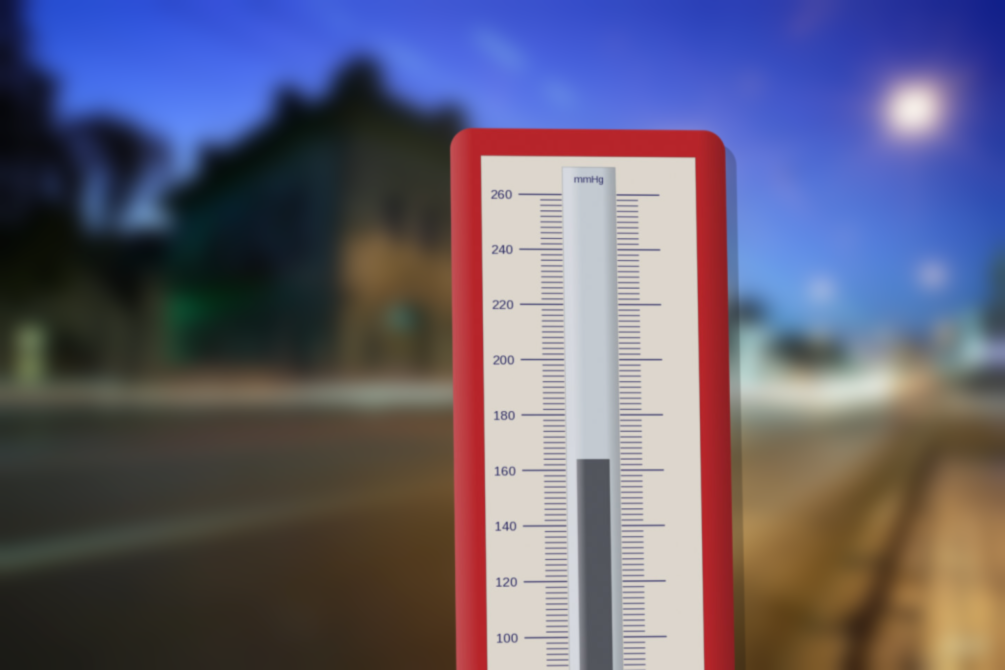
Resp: 164 mmHg
